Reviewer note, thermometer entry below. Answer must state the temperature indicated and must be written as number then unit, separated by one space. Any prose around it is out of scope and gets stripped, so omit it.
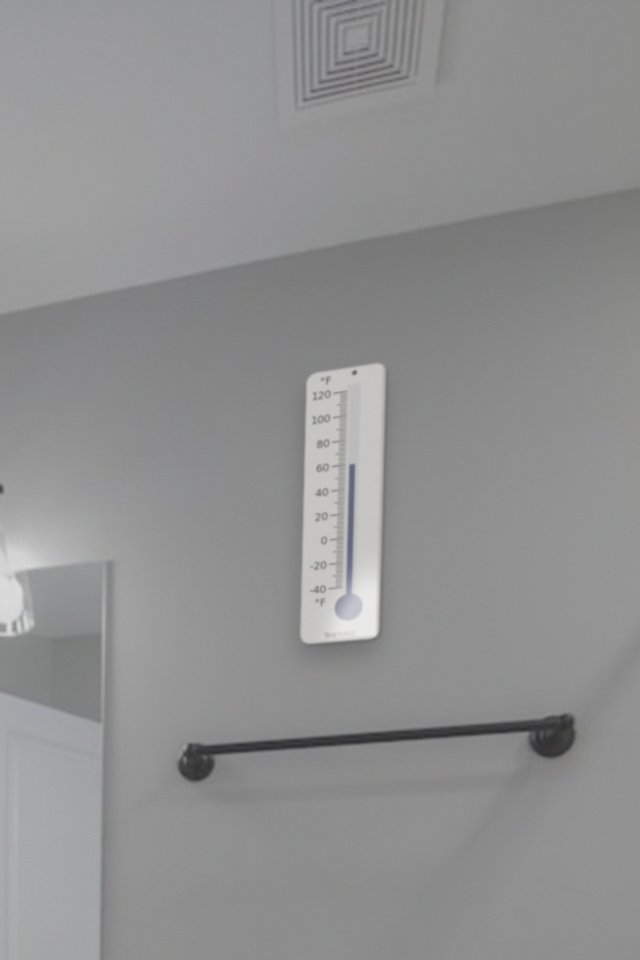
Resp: 60 °F
